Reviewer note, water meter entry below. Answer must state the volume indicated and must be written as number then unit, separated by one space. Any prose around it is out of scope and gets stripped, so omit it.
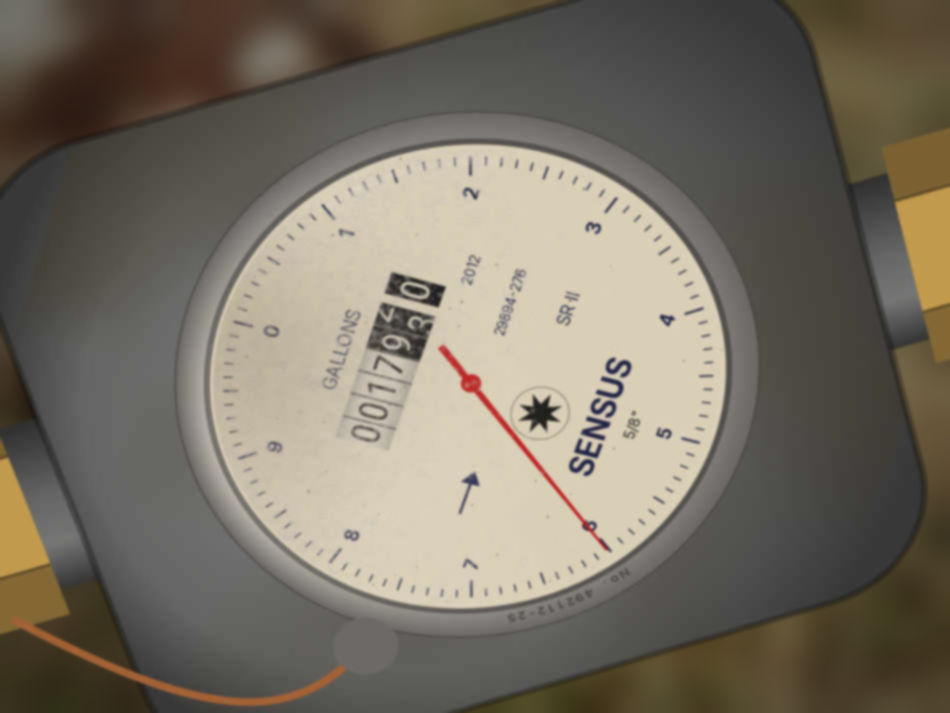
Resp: 17926.0 gal
